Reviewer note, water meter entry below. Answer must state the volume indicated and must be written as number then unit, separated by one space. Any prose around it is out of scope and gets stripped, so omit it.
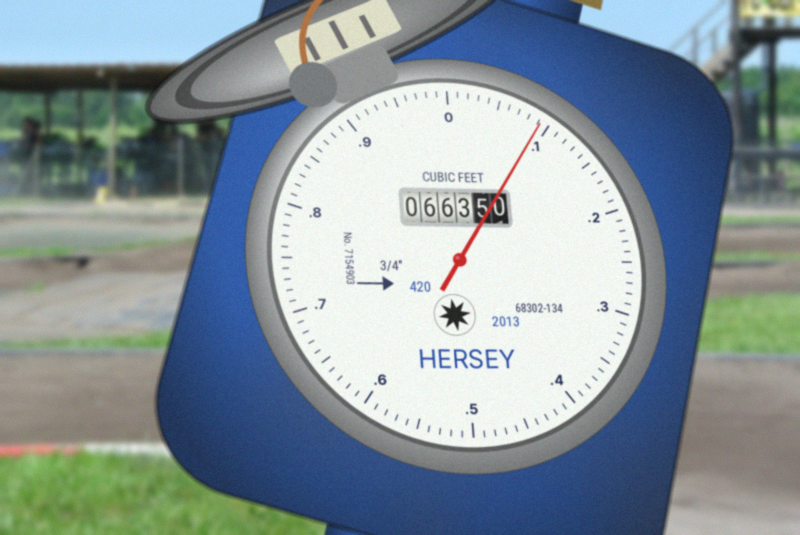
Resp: 66350.09 ft³
